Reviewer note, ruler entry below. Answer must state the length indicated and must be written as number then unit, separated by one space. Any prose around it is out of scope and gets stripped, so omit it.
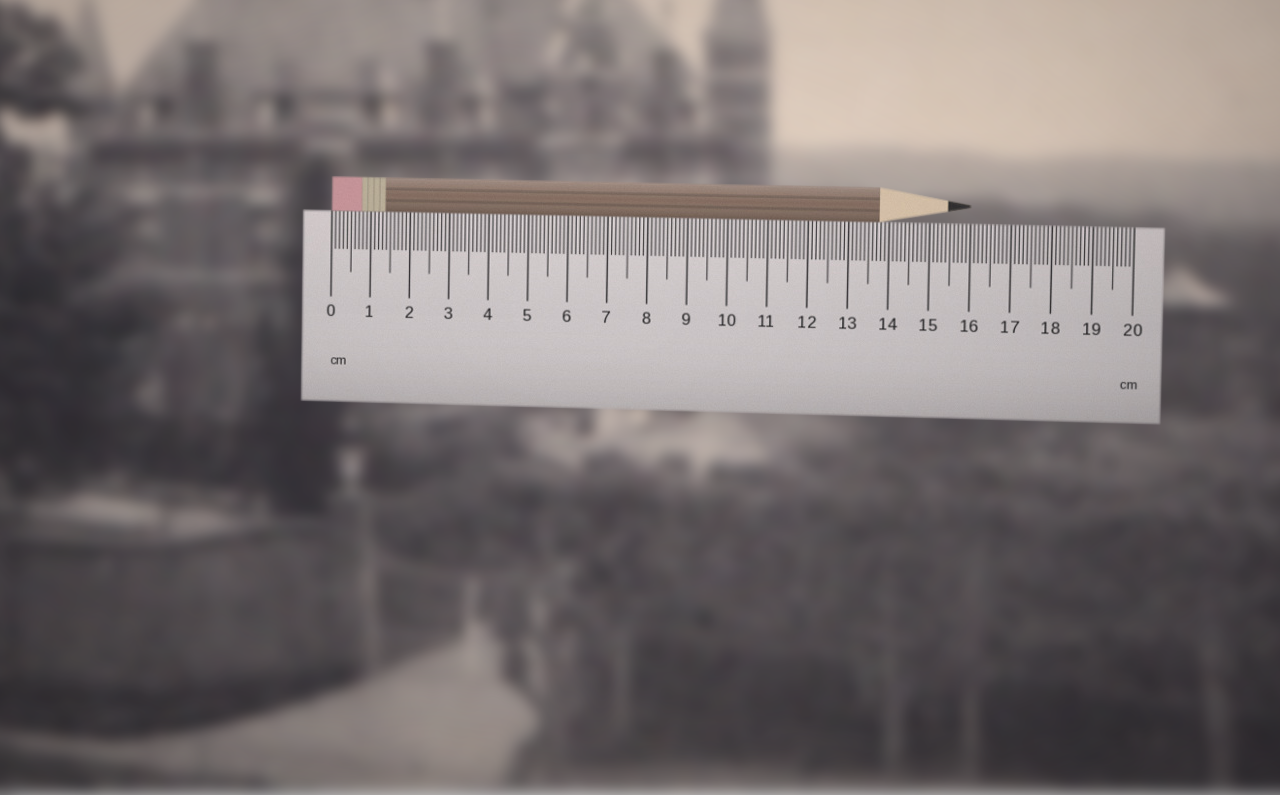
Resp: 16 cm
